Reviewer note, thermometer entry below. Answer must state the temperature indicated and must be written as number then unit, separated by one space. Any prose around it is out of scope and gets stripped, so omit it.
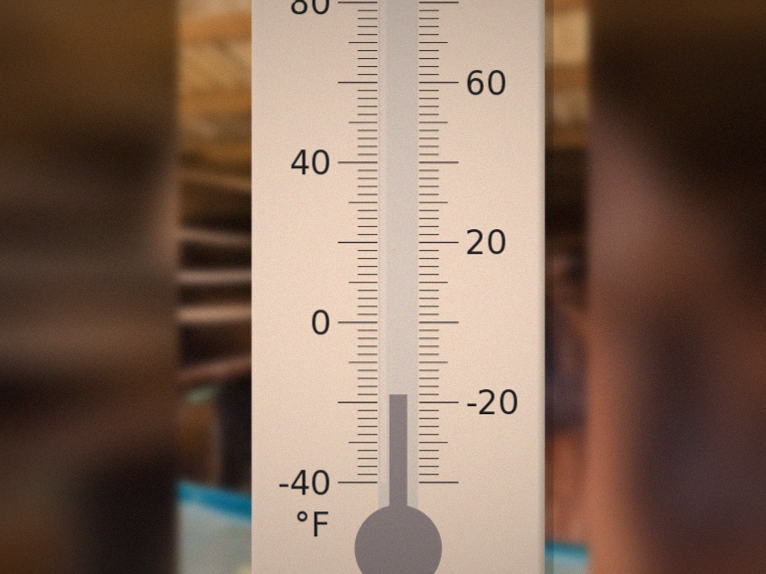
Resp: -18 °F
